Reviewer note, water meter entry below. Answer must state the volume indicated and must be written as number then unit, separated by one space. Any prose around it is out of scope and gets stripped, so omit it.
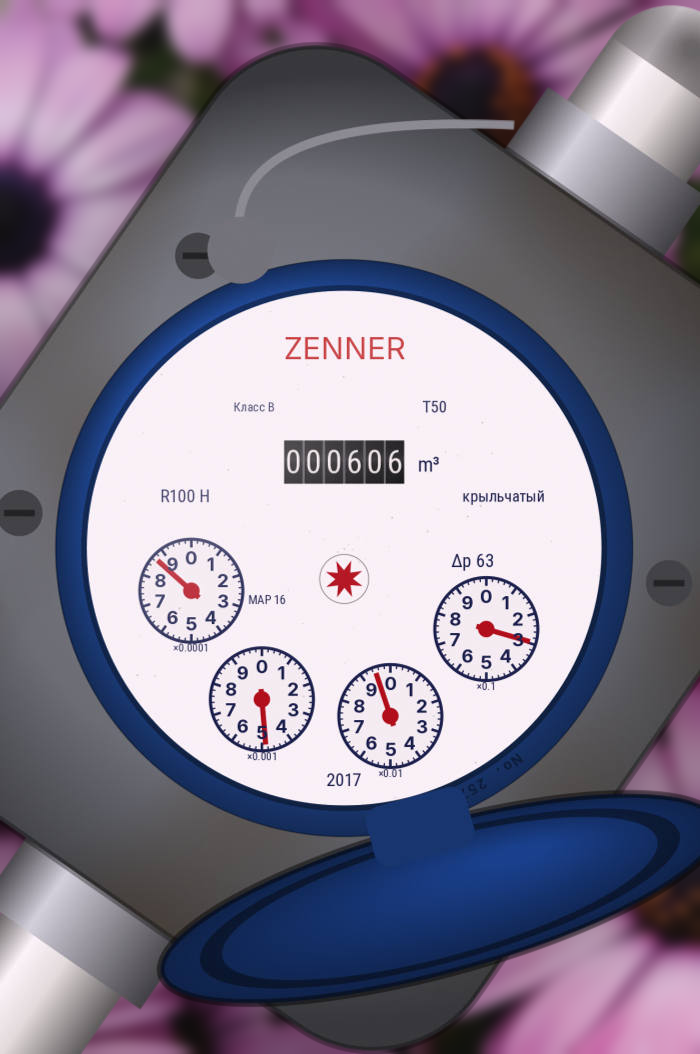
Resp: 606.2948 m³
